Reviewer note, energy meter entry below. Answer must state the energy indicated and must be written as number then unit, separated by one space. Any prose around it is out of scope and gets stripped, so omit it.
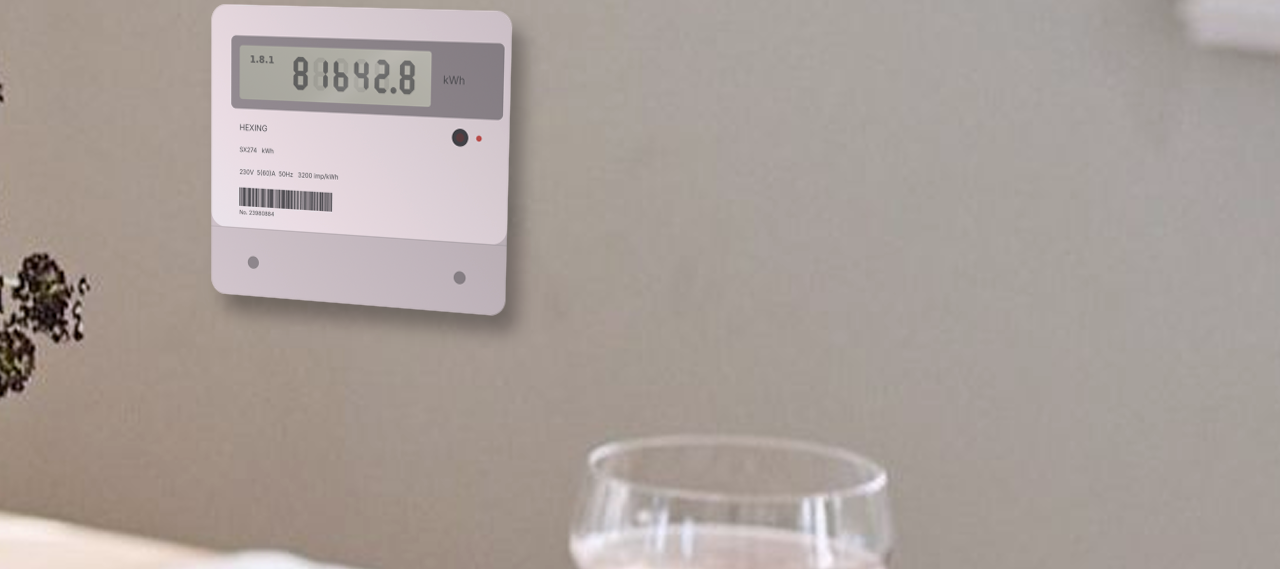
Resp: 81642.8 kWh
